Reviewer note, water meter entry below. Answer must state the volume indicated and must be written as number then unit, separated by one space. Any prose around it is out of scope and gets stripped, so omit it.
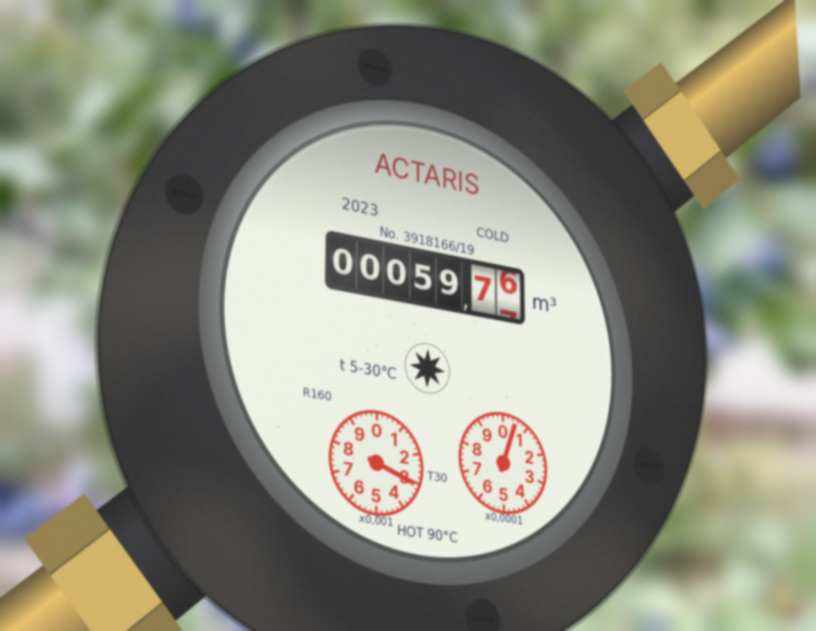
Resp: 59.7630 m³
